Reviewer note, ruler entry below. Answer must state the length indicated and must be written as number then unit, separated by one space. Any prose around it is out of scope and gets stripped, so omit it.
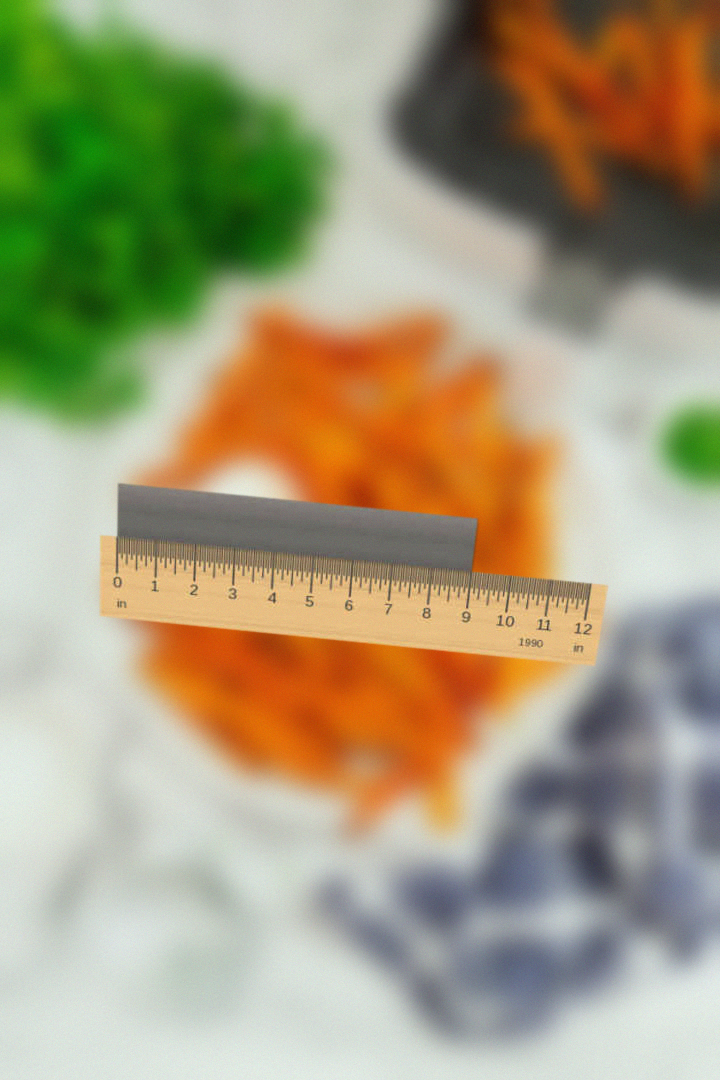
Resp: 9 in
